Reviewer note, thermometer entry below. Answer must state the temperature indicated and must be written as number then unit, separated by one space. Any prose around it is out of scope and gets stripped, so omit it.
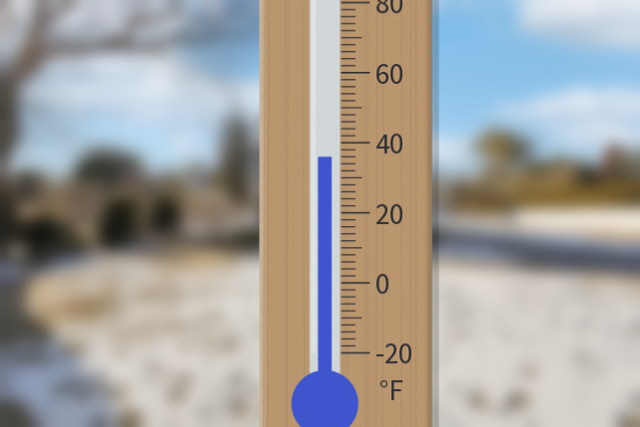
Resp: 36 °F
